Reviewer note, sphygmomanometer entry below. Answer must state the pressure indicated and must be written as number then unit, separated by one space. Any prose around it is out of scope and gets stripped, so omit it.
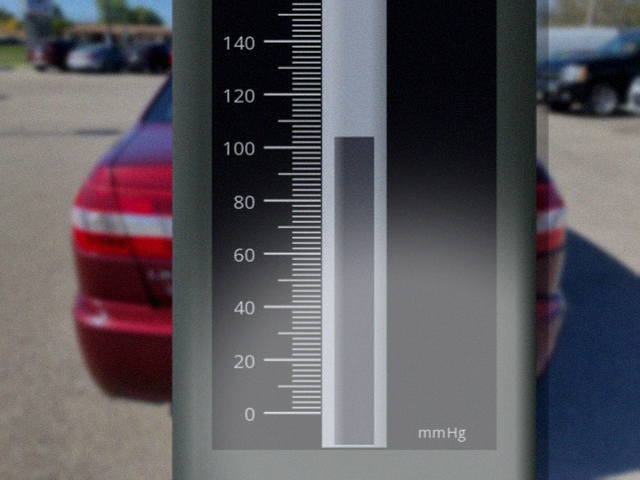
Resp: 104 mmHg
